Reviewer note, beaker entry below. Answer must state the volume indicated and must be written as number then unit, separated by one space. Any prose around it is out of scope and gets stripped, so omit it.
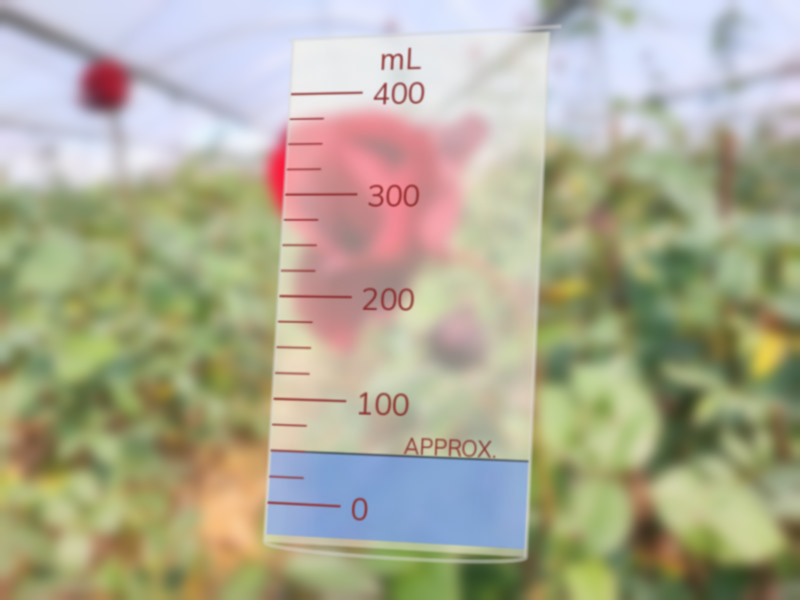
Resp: 50 mL
